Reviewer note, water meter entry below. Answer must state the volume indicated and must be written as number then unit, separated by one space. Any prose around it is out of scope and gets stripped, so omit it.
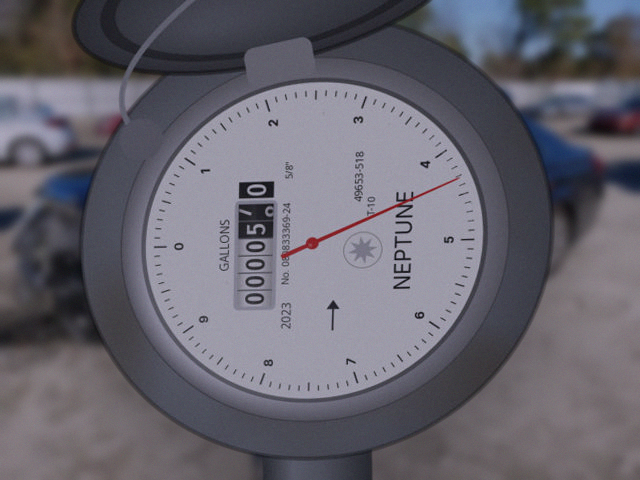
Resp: 574.3 gal
